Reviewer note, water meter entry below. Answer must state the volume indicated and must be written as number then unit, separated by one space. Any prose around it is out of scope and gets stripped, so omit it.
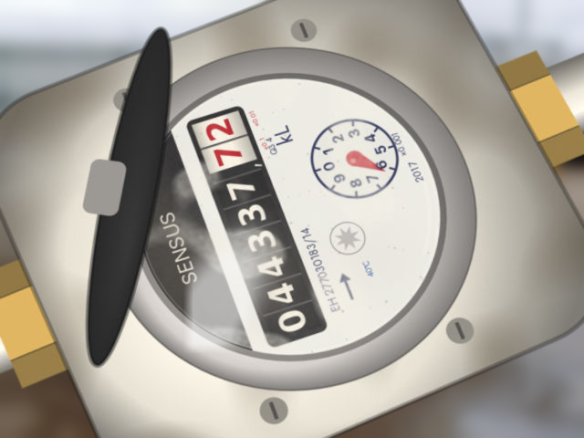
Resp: 44337.726 kL
